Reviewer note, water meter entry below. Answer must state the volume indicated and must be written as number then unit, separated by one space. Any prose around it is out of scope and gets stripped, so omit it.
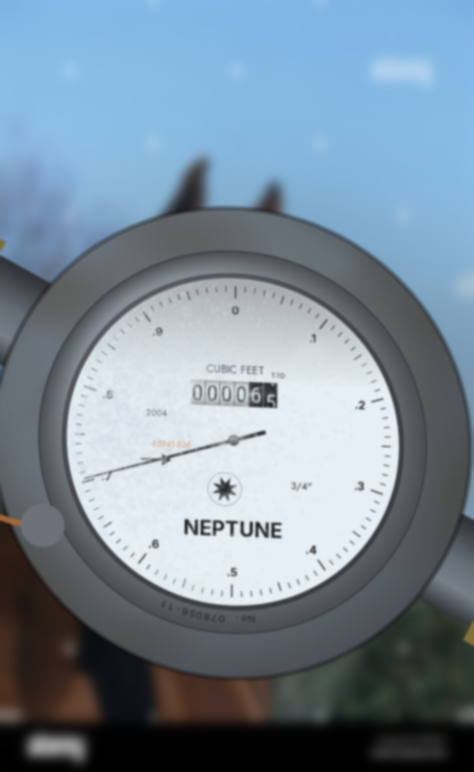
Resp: 64.70 ft³
